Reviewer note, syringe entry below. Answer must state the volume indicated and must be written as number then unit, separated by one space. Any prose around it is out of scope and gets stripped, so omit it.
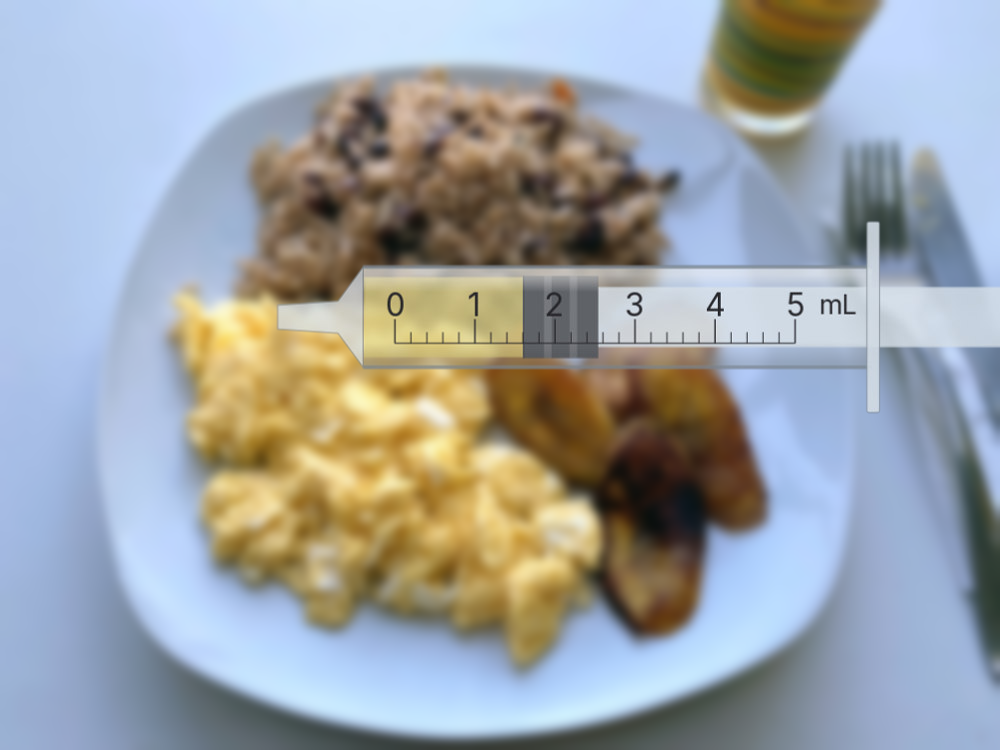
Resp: 1.6 mL
